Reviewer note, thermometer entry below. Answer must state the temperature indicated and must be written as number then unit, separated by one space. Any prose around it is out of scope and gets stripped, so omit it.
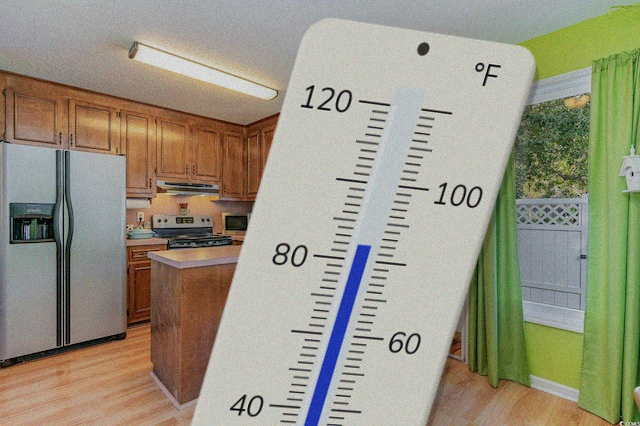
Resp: 84 °F
